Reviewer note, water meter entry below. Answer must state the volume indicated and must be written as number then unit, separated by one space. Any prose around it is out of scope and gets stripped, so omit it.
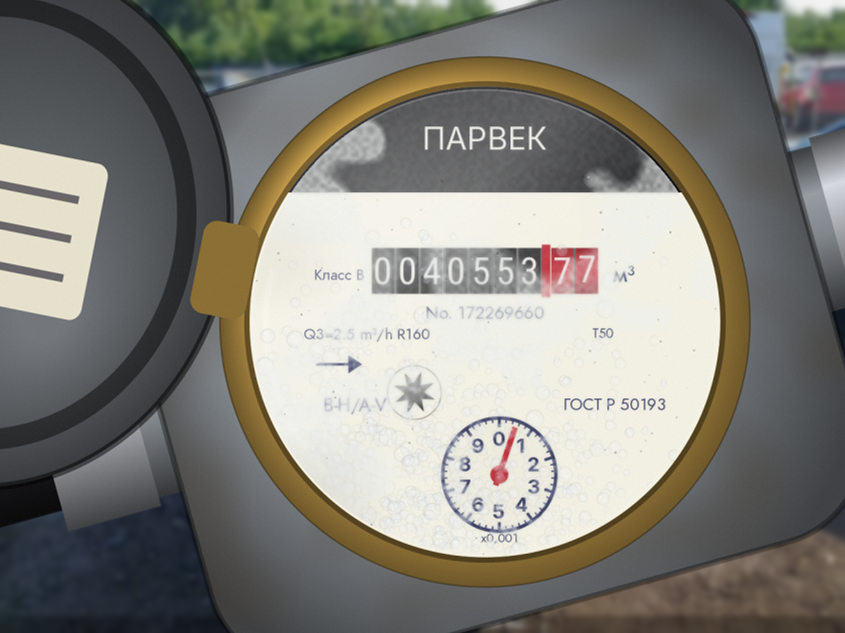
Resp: 40553.770 m³
